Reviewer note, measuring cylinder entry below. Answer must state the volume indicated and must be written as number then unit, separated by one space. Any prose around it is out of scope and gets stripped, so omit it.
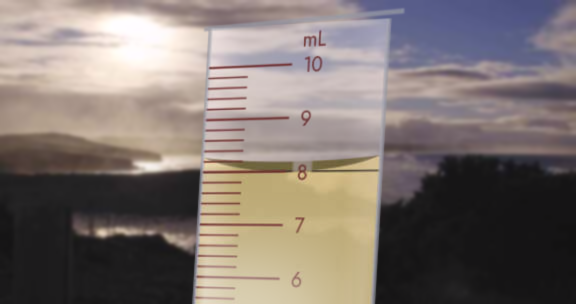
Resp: 8 mL
